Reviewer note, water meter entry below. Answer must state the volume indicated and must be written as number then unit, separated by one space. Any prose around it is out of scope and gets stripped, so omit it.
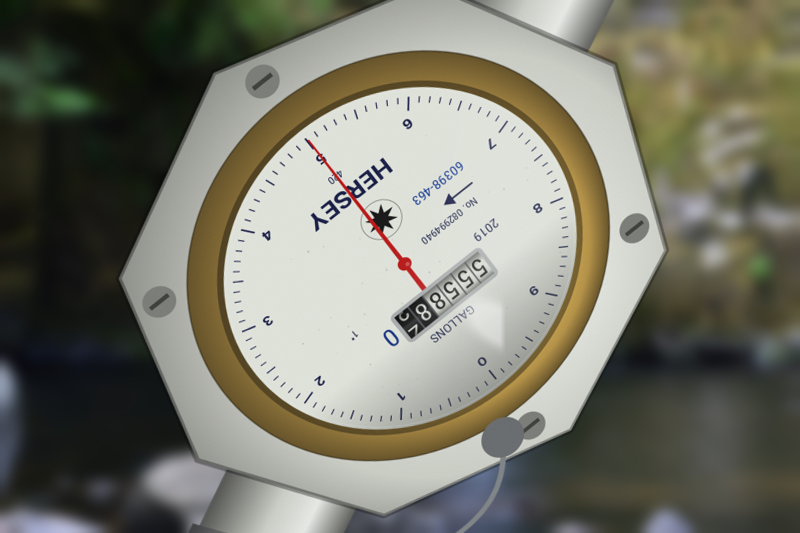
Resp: 5558825.0 gal
